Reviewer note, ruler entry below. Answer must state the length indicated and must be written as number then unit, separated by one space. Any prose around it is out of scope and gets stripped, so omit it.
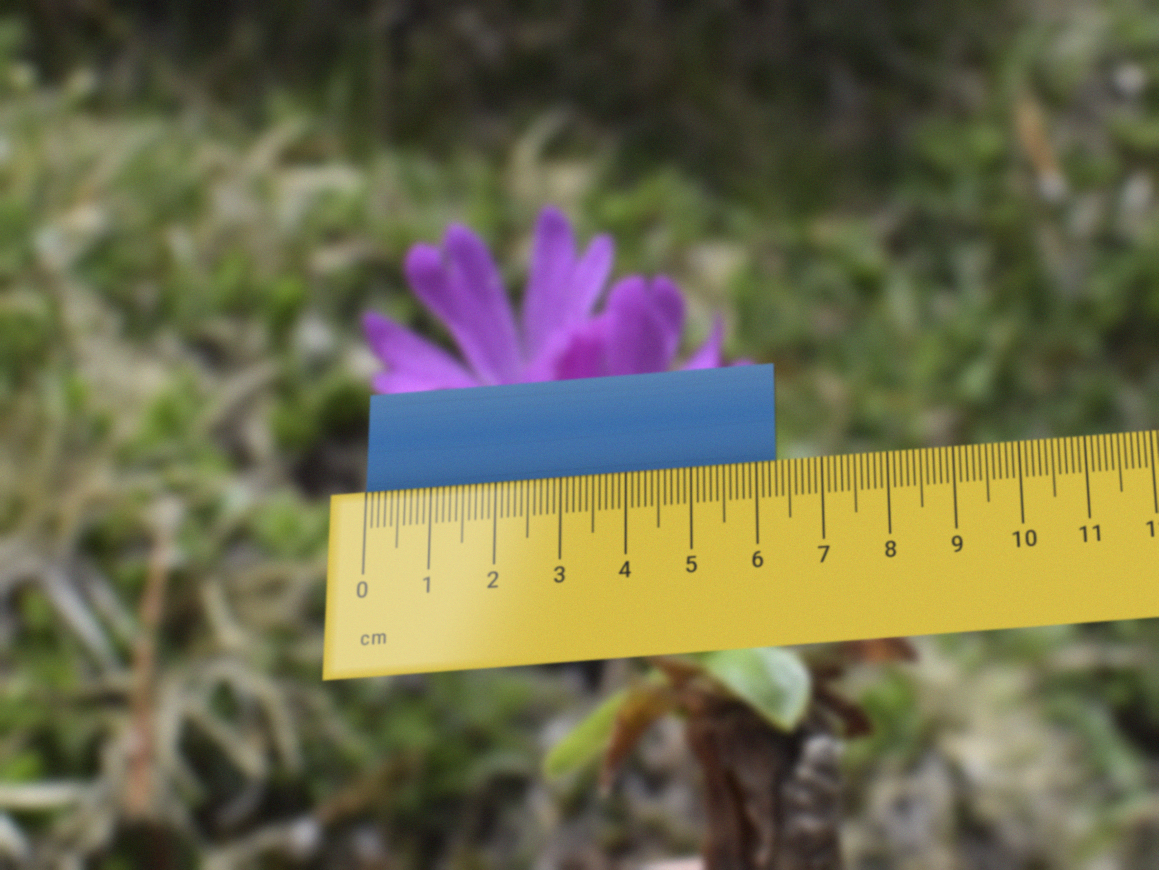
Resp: 6.3 cm
